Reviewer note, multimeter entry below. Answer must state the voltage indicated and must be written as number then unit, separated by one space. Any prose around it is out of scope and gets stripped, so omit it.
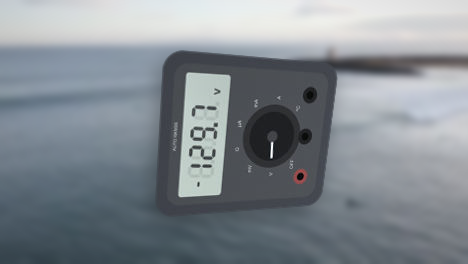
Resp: -129.7 V
